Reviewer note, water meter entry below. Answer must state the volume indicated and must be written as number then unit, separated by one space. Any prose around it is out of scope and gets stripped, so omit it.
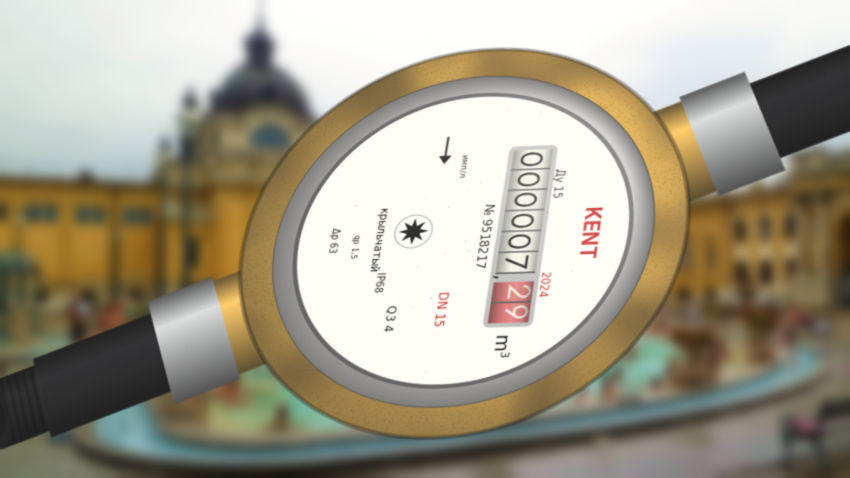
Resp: 7.29 m³
